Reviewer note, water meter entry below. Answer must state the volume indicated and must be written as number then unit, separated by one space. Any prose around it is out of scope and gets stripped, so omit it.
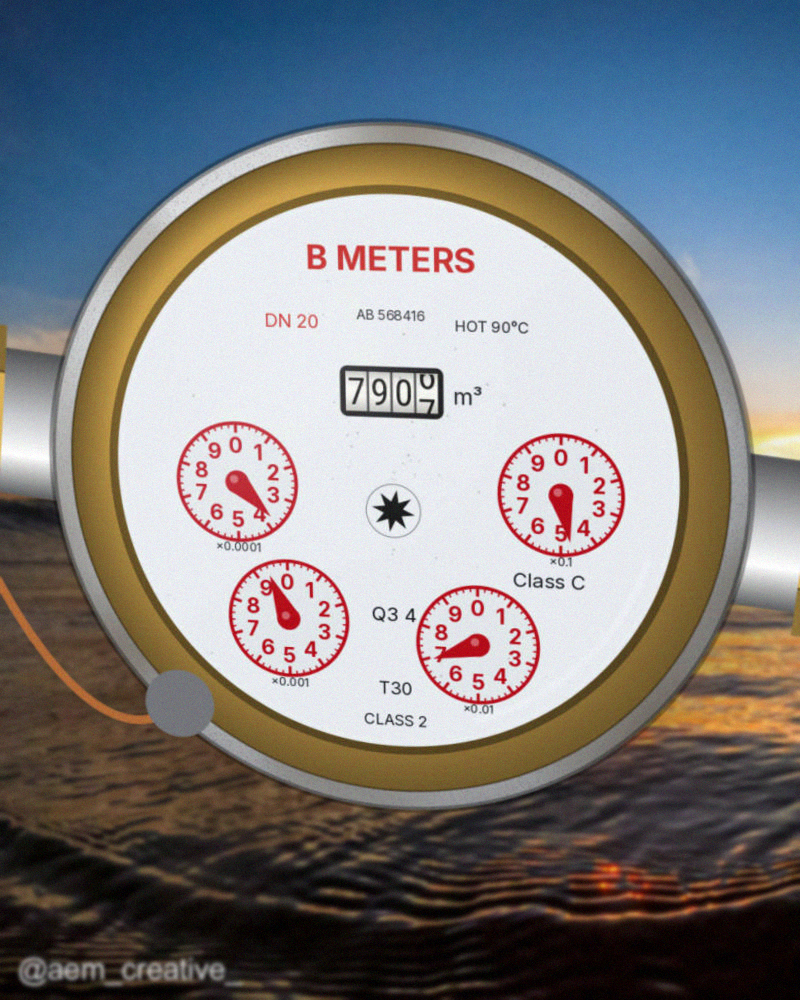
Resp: 7906.4693 m³
